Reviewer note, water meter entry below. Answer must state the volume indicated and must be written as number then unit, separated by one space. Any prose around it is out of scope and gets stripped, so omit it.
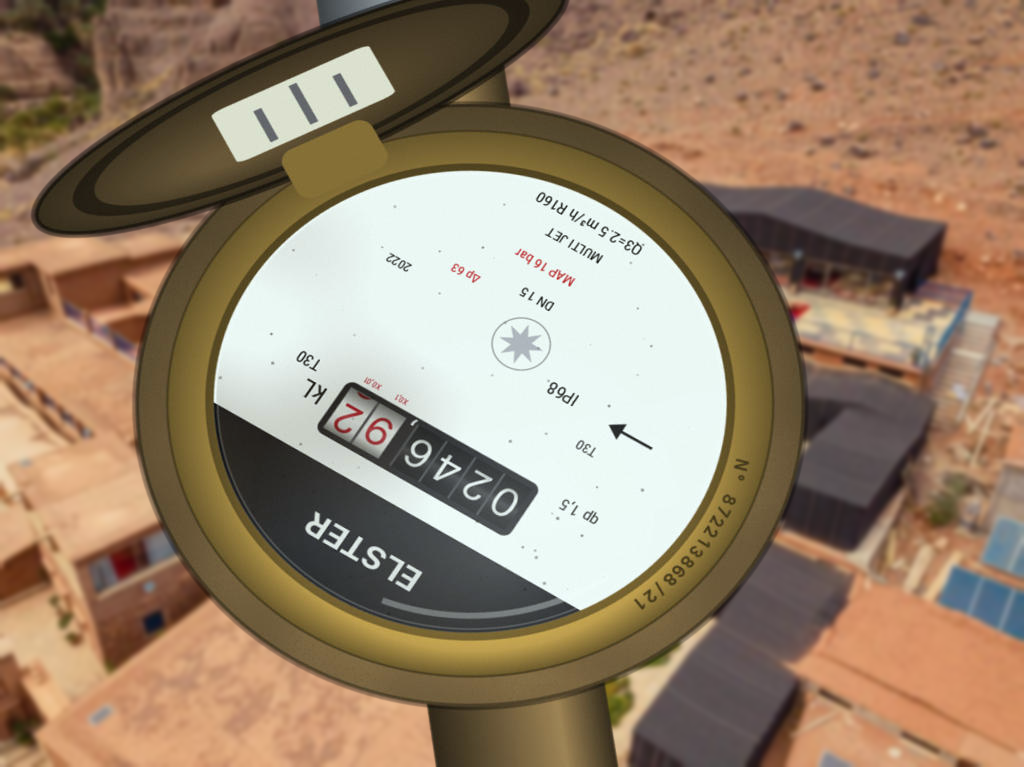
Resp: 246.92 kL
